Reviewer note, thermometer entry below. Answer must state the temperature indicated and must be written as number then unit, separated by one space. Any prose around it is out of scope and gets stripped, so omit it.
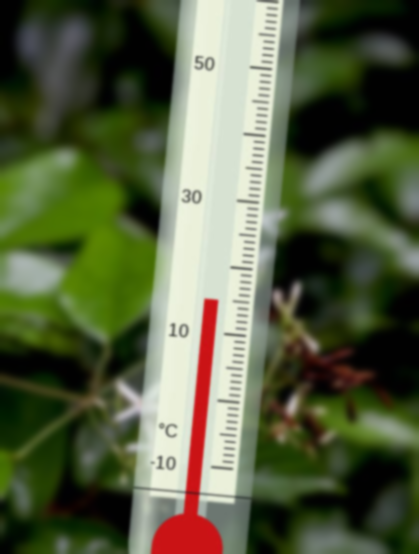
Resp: 15 °C
